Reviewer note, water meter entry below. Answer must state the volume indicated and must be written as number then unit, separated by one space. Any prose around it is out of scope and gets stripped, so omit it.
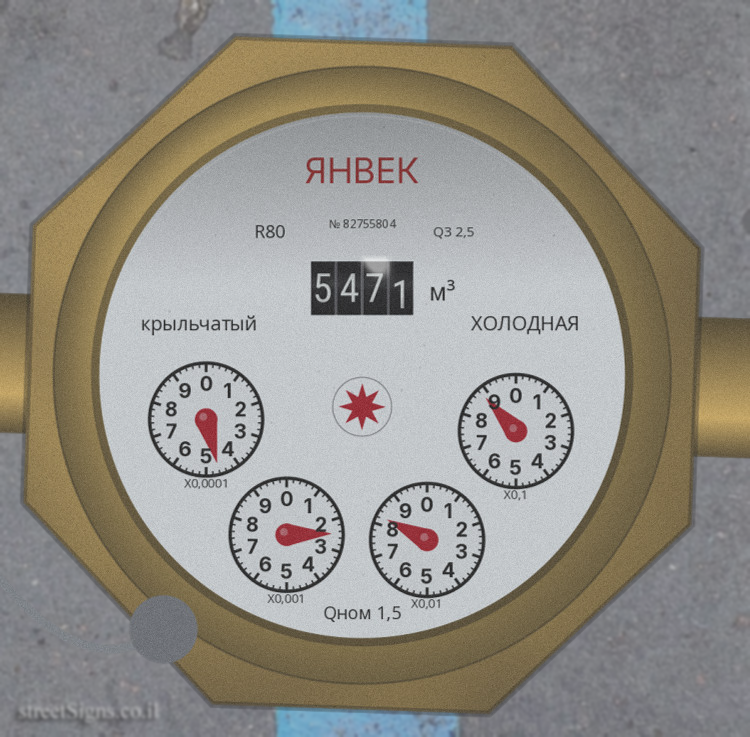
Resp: 5470.8824 m³
